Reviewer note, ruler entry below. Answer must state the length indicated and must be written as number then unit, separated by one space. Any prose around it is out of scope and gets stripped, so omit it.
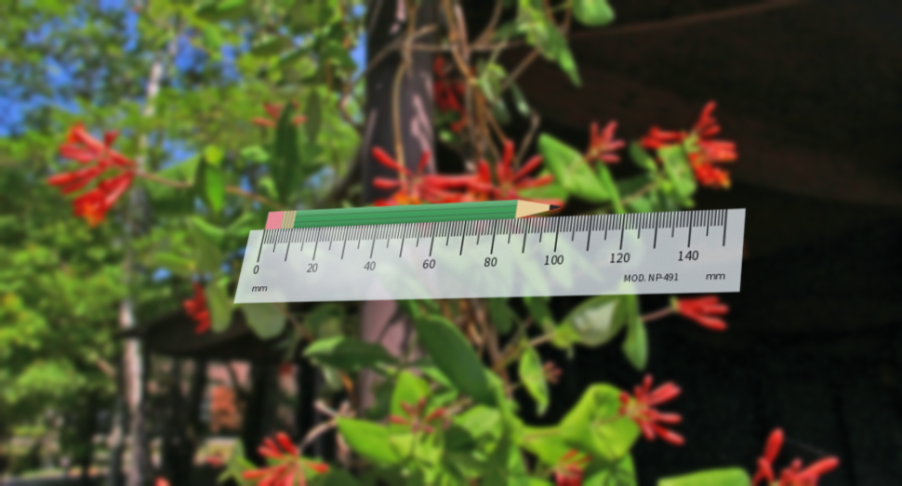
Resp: 100 mm
